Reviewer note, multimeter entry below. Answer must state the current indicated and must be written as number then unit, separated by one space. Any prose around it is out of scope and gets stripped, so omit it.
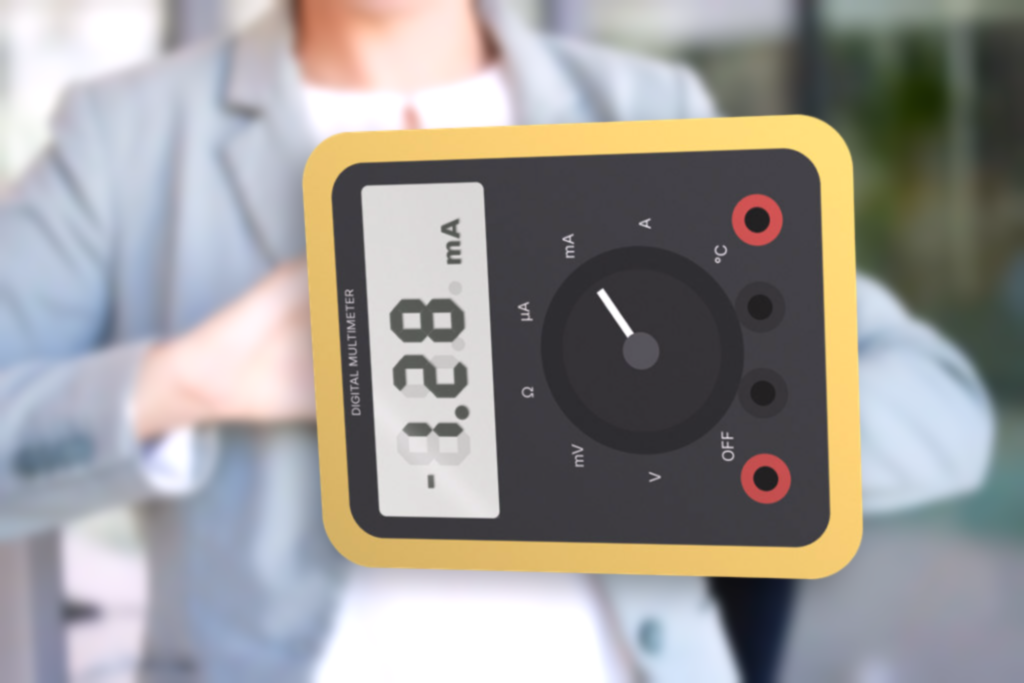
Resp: -1.28 mA
